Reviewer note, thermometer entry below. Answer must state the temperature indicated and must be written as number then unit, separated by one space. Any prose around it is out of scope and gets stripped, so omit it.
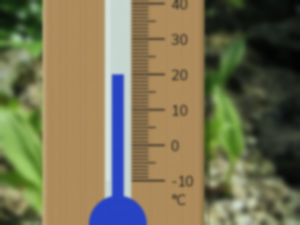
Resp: 20 °C
